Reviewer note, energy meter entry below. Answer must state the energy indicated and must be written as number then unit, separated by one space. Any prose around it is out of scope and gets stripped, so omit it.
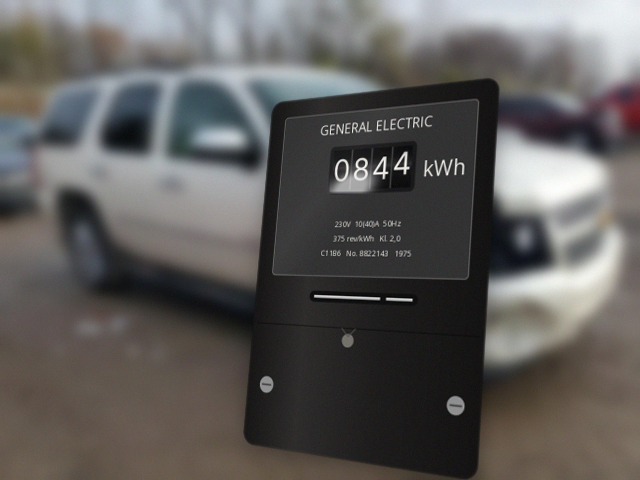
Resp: 844 kWh
